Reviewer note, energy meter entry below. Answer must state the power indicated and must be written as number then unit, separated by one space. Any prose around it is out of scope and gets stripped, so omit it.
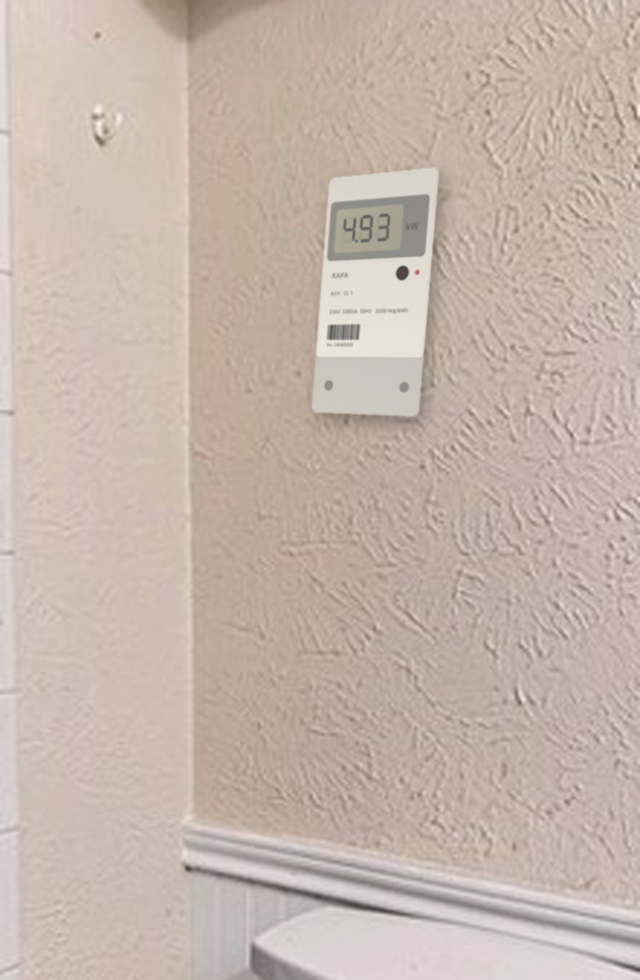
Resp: 4.93 kW
